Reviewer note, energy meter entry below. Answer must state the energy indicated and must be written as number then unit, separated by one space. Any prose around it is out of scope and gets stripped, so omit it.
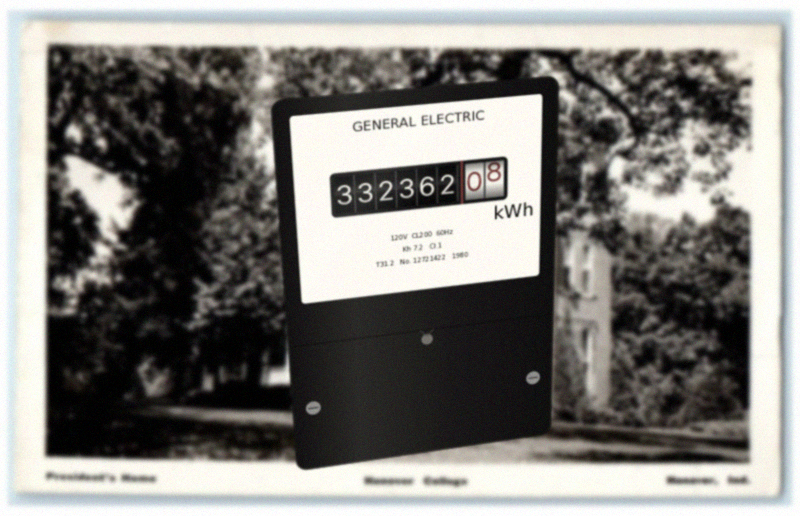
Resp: 332362.08 kWh
